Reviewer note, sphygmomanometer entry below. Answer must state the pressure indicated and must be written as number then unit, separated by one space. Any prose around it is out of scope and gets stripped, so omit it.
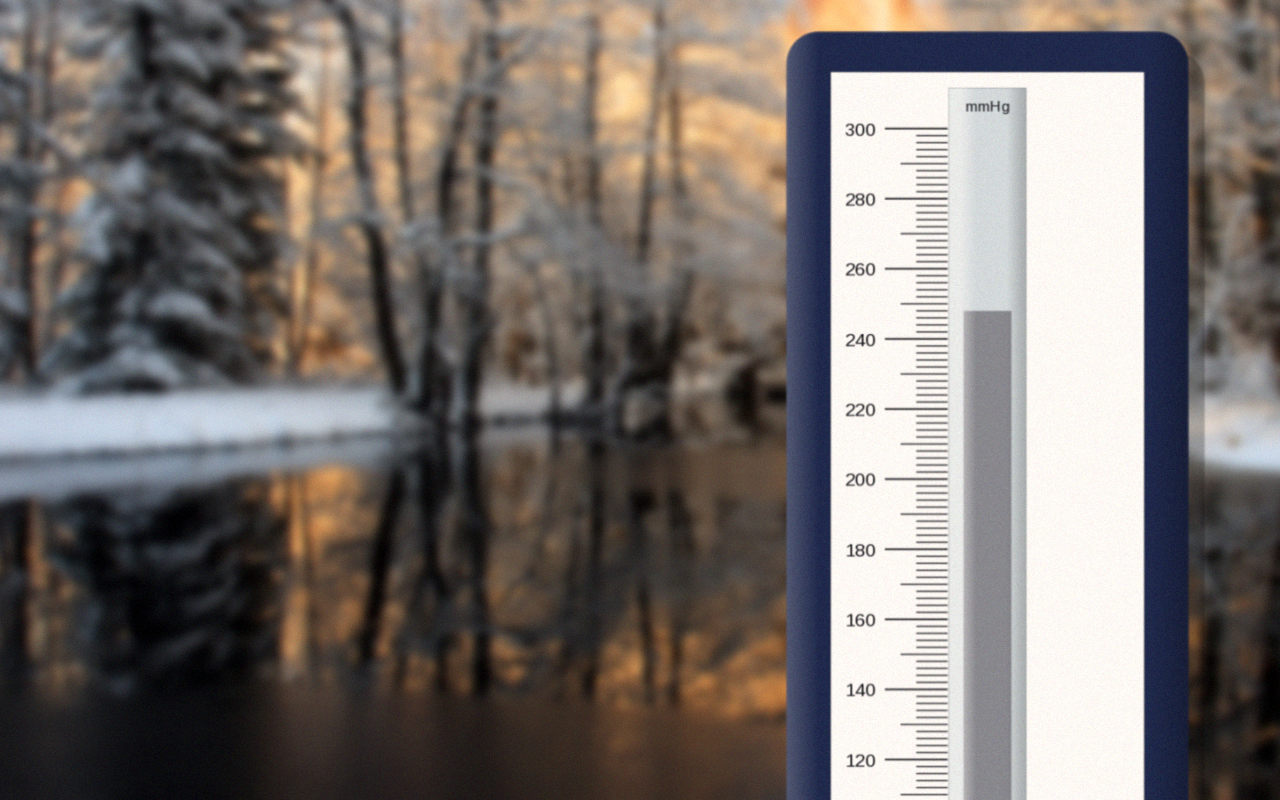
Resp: 248 mmHg
